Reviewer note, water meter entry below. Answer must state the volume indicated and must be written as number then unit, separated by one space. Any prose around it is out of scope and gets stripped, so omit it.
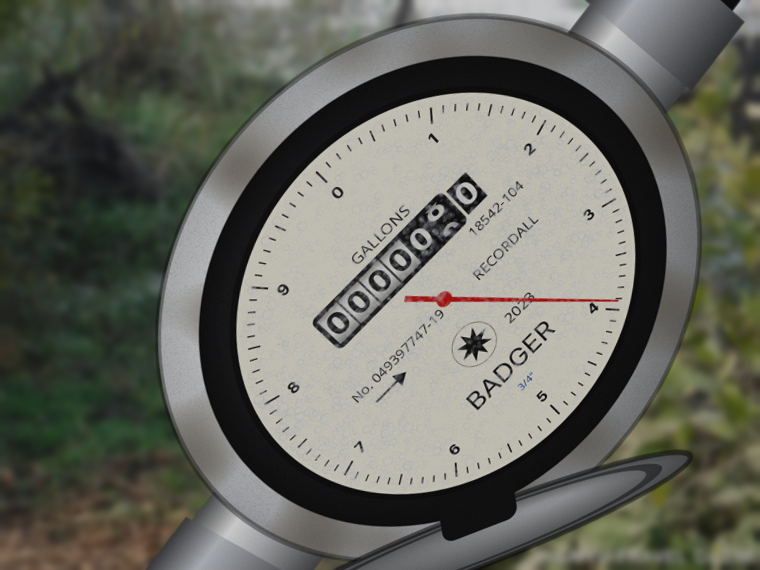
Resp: 83.9 gal
